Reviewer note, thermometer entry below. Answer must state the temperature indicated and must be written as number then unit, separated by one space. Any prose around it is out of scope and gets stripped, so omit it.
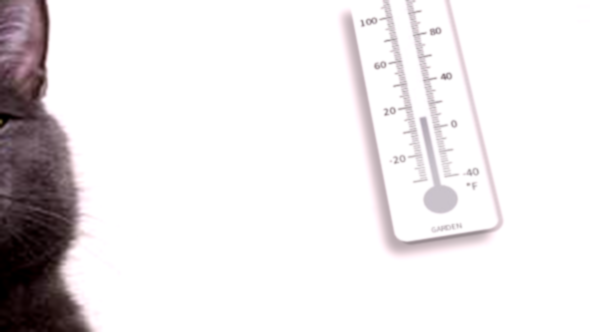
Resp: 10 °F
